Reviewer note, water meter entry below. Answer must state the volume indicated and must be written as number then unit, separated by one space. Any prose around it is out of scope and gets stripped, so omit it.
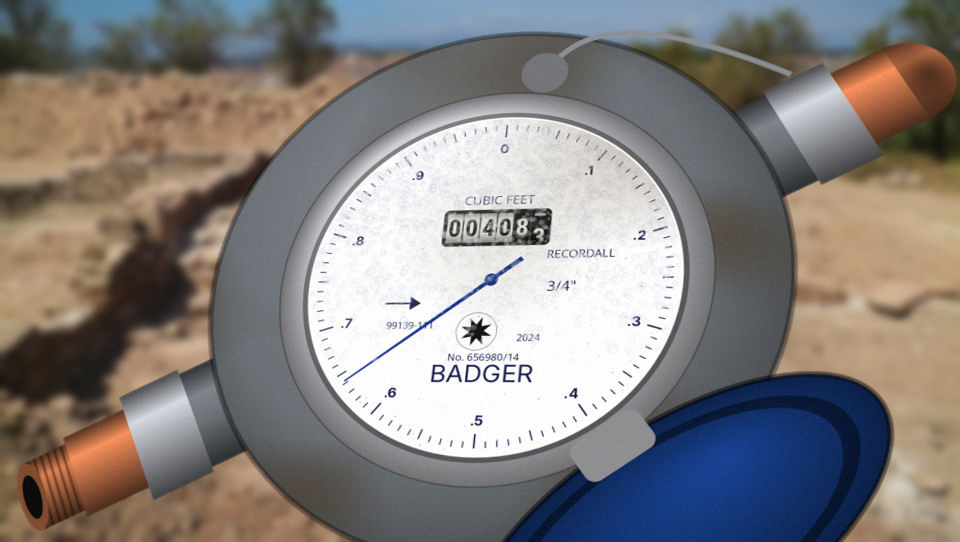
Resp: 4082.64 ft³
